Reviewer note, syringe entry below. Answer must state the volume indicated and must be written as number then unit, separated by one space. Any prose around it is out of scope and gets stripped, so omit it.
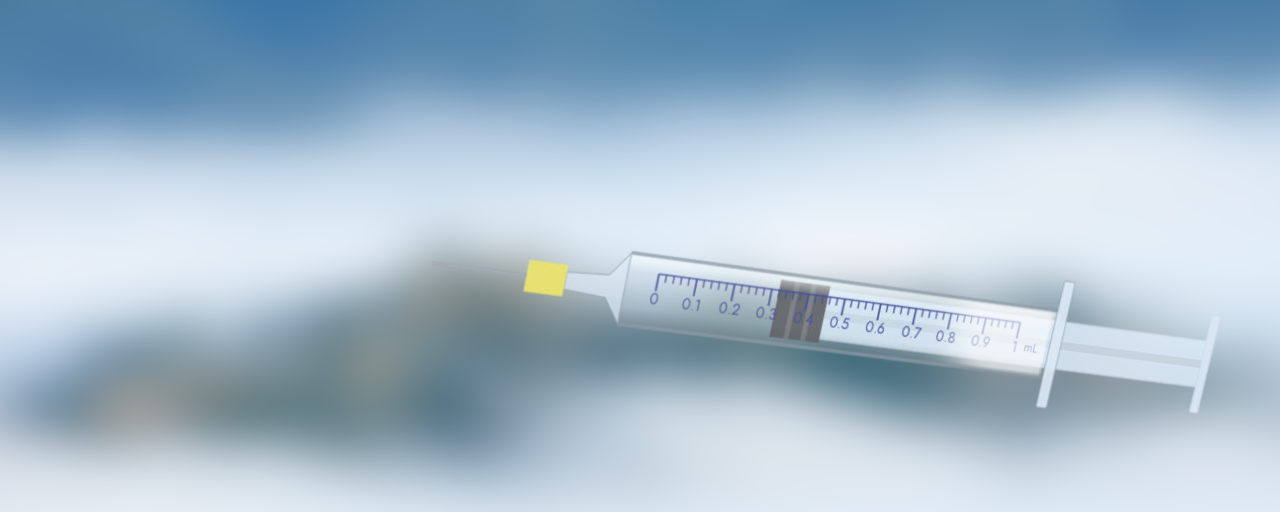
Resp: 0.32 mL
